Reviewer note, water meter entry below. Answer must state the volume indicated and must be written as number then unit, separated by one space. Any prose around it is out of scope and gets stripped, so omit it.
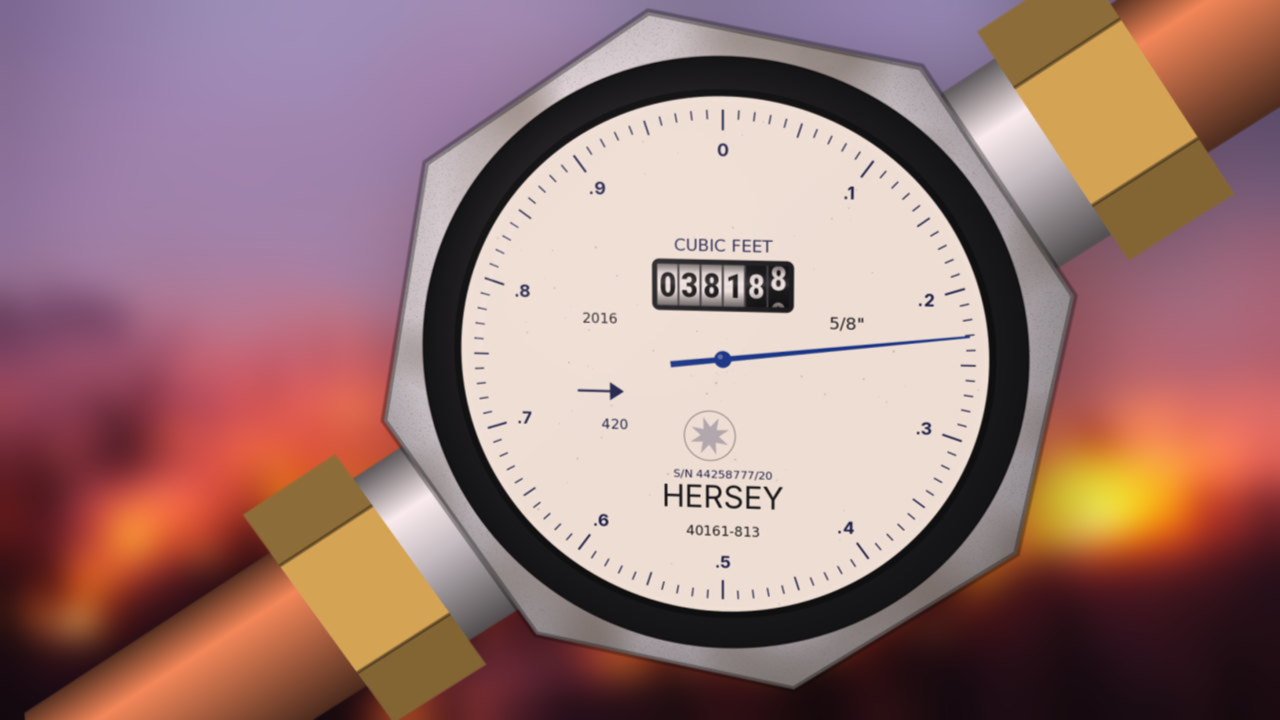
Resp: 38188.23 ft³
